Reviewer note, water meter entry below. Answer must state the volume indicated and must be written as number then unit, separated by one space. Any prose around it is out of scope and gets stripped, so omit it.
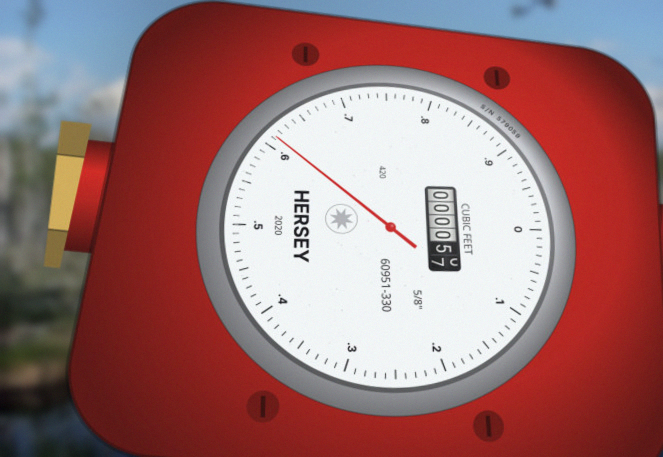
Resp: 56.61 ft³
